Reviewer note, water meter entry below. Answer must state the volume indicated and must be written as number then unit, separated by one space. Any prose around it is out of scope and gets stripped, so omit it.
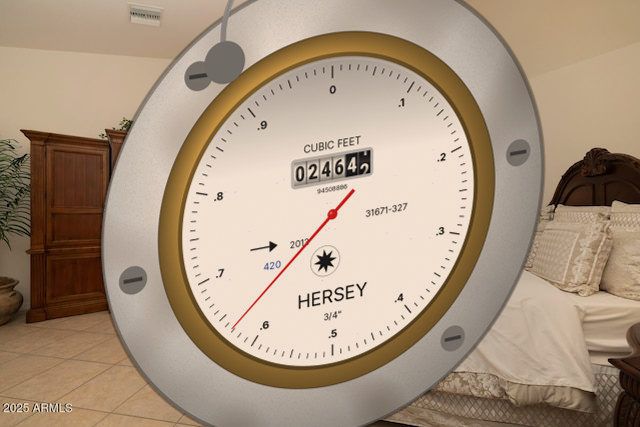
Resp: 24641.63 ft³
